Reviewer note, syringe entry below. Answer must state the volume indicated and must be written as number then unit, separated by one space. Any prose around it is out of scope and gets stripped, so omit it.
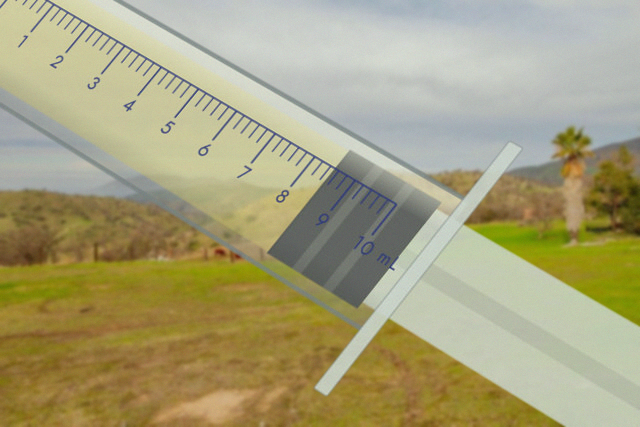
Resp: 8.5 mL
